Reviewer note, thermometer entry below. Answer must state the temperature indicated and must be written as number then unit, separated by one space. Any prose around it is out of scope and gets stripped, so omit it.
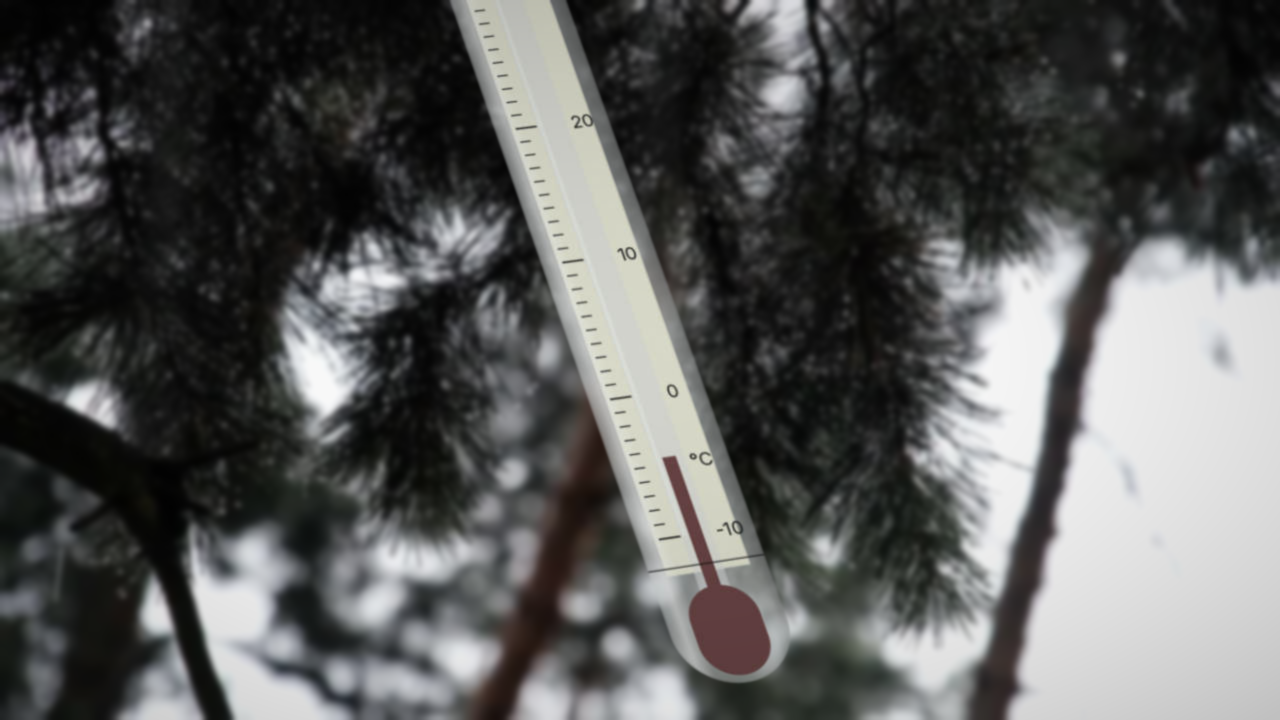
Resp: -4.5 °C
